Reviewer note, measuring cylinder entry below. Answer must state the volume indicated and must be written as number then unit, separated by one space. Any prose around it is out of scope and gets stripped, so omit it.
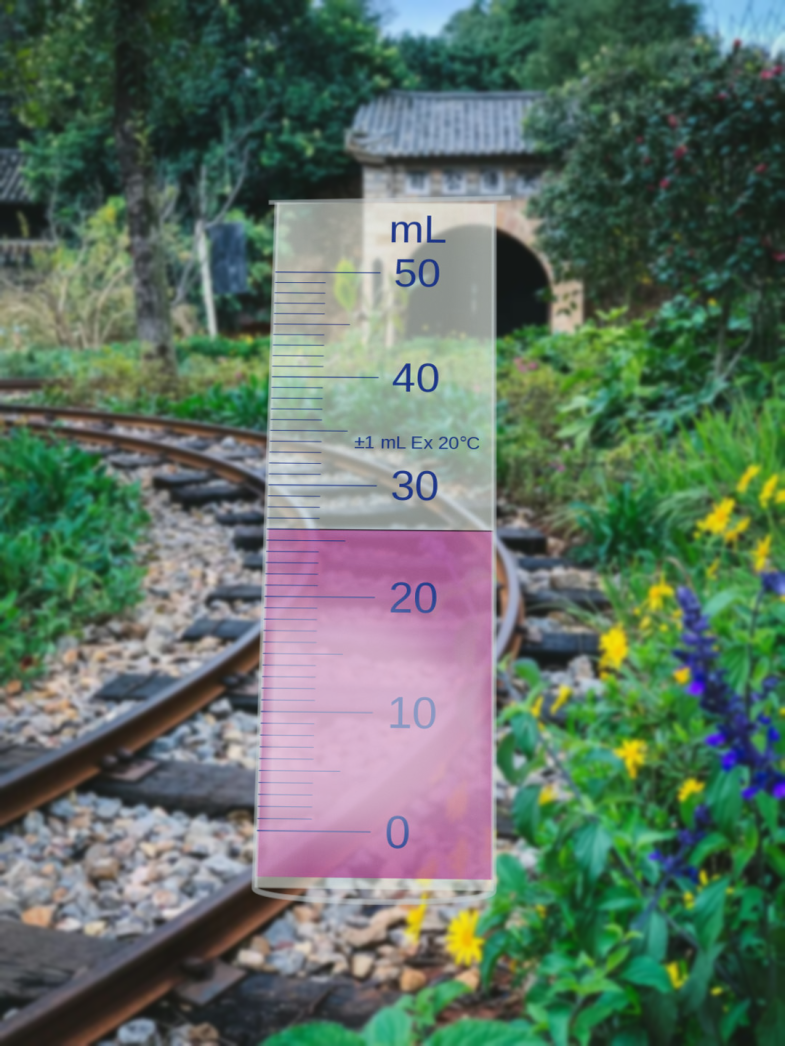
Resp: 26 mL
